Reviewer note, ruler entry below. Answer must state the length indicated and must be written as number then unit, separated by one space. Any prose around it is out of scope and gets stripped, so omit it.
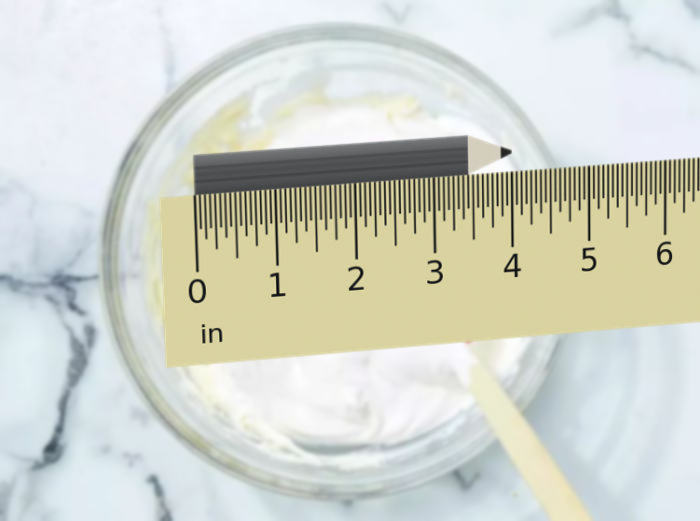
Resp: 4 in
